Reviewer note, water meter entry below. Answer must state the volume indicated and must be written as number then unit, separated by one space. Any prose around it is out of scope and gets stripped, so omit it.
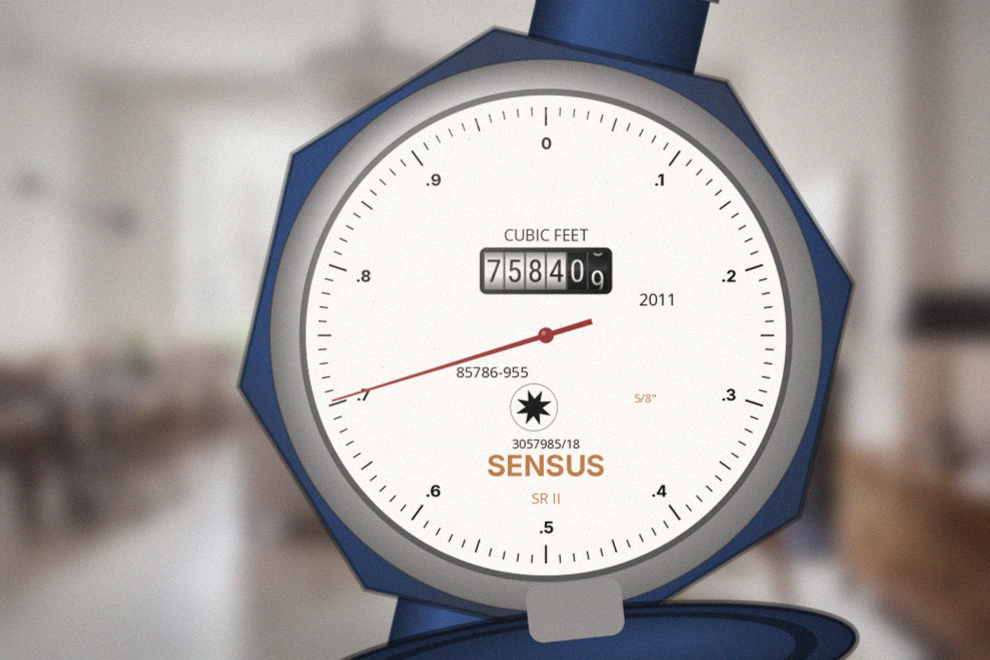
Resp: 758408.70 ft³
